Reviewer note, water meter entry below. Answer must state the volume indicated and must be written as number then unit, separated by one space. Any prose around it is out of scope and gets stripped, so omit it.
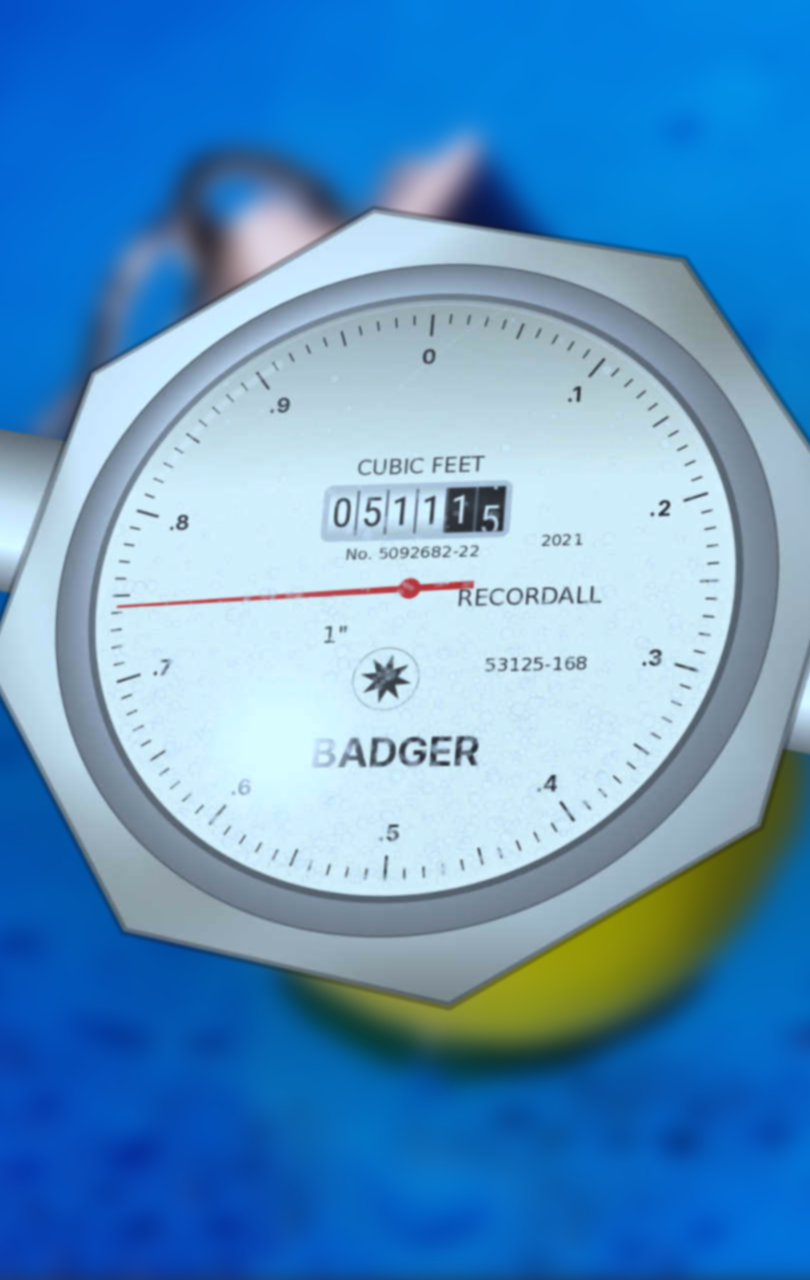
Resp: 51114.74 ft³
